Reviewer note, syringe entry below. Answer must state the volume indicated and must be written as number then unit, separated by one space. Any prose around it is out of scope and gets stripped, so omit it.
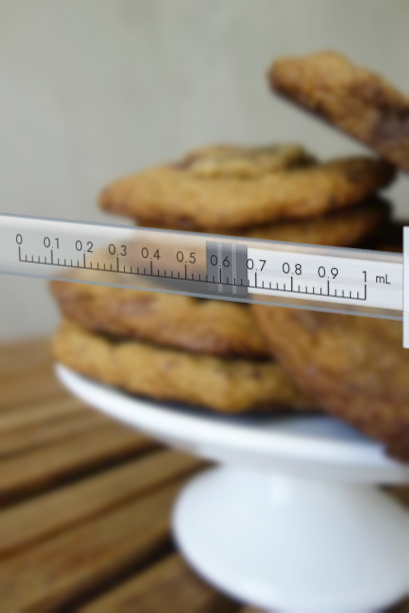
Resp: 0.56 mL
